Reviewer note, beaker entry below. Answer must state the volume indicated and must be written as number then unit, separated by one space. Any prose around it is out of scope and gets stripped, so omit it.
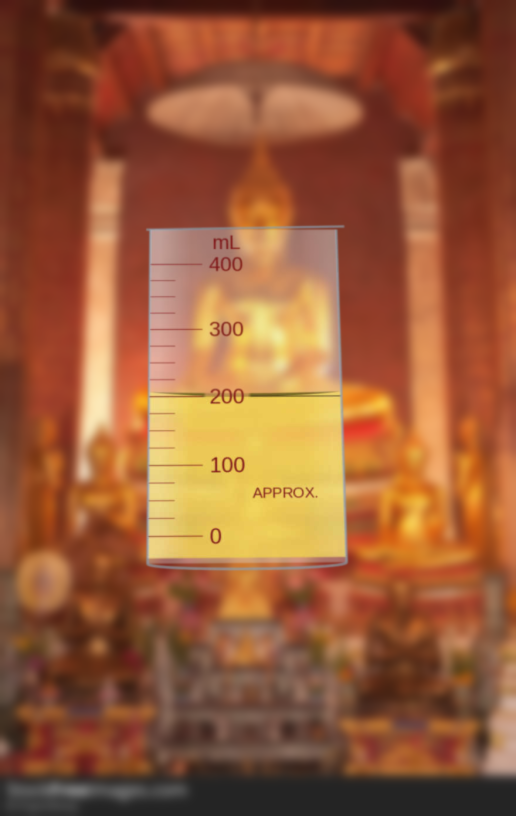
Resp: 200 mL
